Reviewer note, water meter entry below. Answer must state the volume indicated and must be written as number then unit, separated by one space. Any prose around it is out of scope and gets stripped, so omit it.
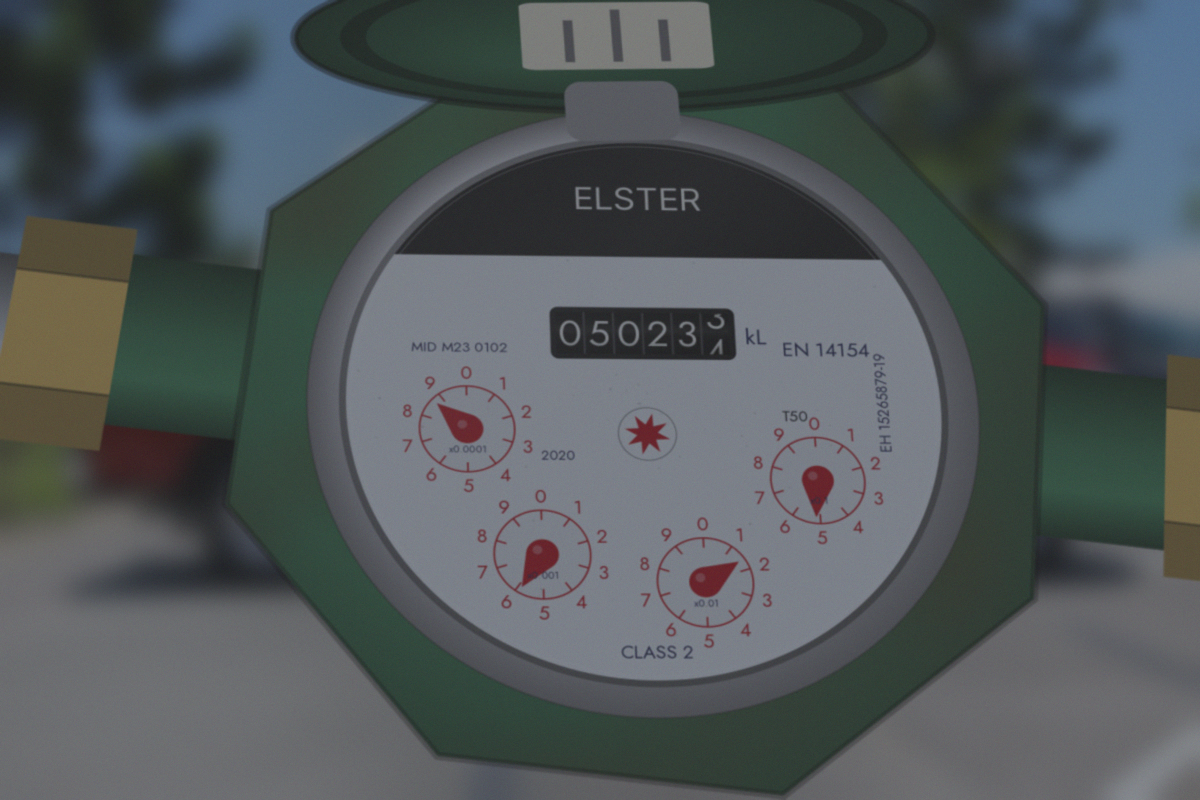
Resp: 50233.5158 kL
